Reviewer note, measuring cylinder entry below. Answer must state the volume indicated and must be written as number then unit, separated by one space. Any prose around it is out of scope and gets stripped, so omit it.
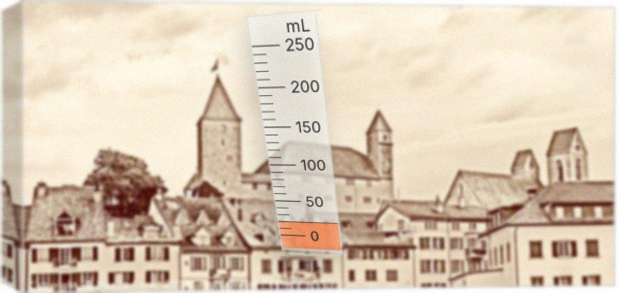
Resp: 20 mL
